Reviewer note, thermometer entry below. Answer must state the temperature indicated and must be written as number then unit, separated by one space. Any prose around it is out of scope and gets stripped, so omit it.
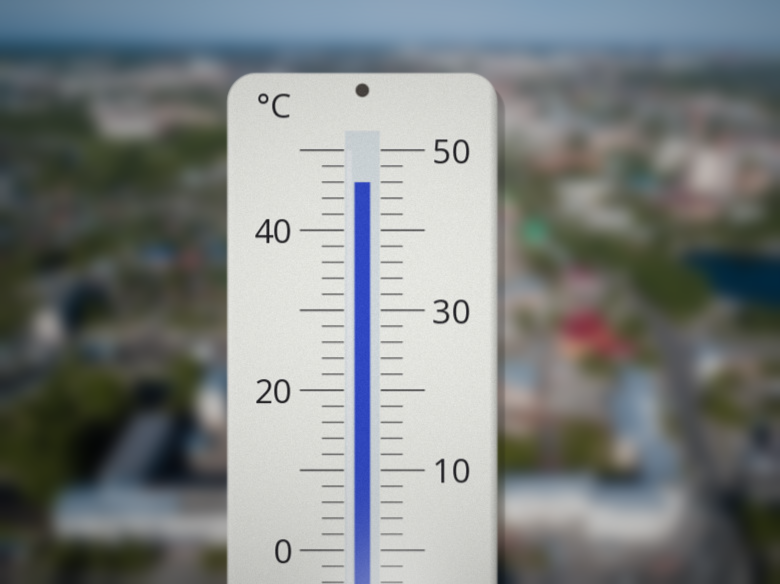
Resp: 46 °C
